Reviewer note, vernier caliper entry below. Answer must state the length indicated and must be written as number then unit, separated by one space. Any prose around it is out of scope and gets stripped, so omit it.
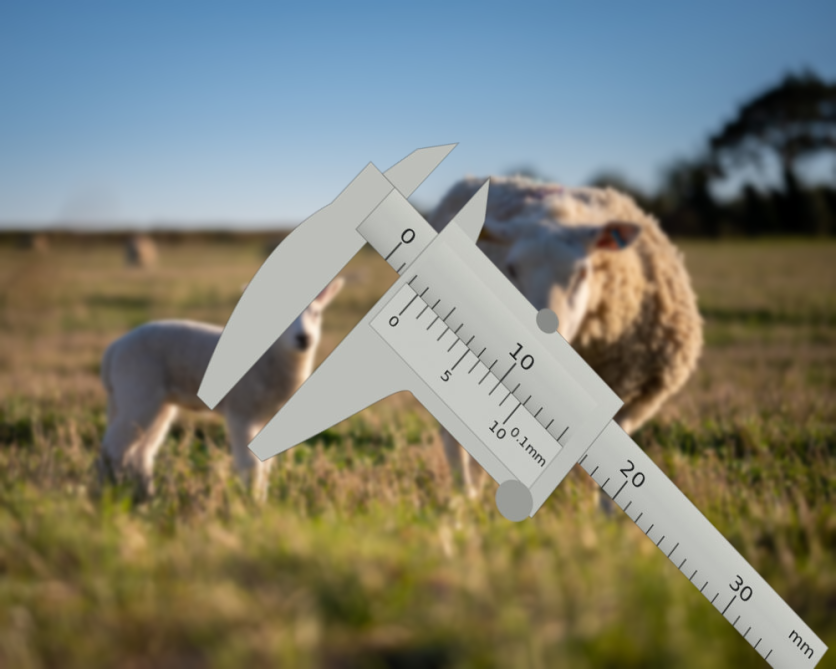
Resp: 2.8 mm
